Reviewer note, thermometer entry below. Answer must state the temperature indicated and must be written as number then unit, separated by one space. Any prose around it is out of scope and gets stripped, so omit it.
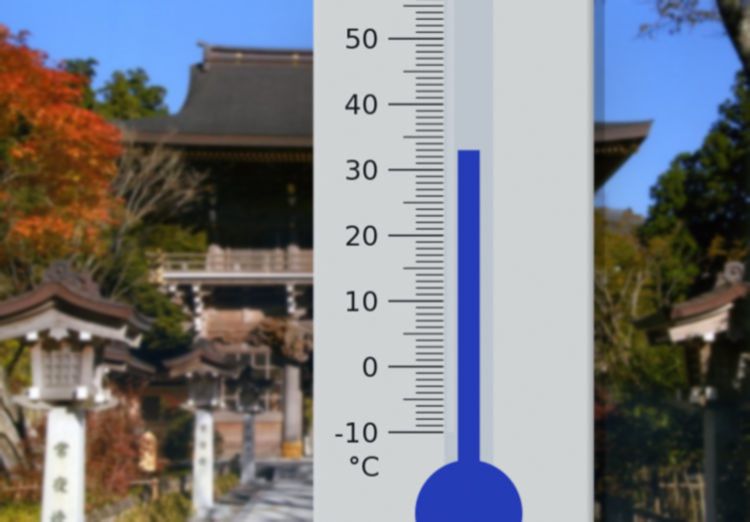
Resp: 33 °C
